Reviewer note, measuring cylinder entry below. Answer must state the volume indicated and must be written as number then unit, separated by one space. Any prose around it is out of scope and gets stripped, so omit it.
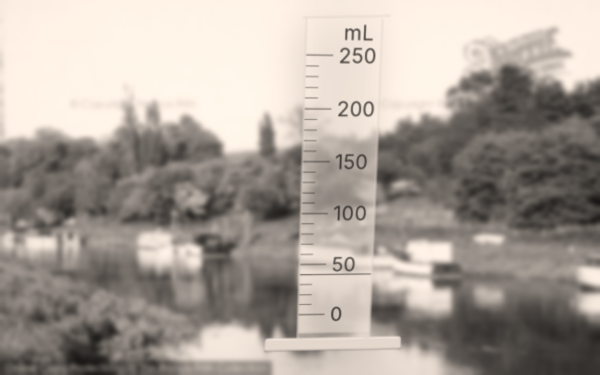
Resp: 40 mL
